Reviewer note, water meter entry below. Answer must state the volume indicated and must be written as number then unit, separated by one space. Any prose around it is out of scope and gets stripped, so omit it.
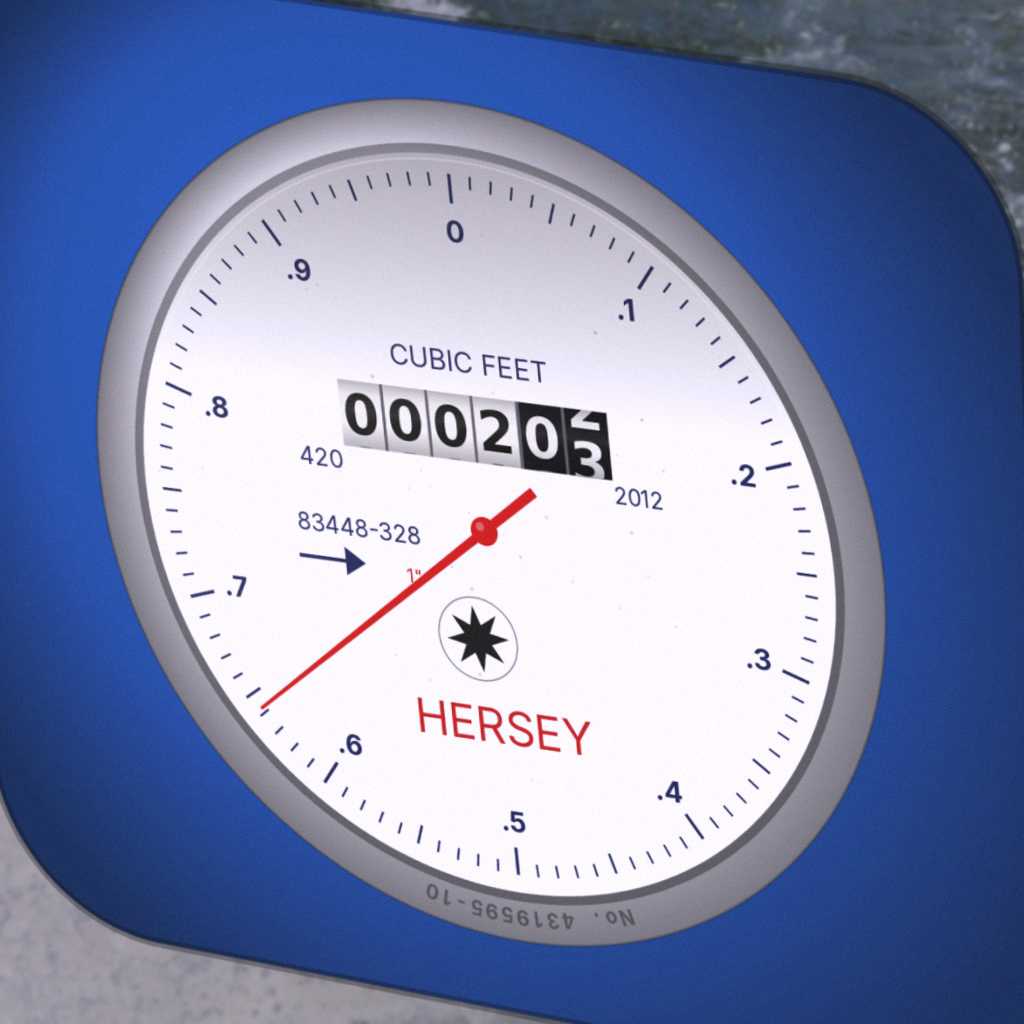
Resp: 202.64 ft³
